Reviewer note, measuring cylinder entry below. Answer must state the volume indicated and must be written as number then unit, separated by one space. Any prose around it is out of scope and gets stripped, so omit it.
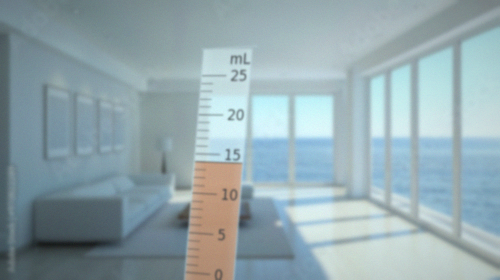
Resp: 14 mL
